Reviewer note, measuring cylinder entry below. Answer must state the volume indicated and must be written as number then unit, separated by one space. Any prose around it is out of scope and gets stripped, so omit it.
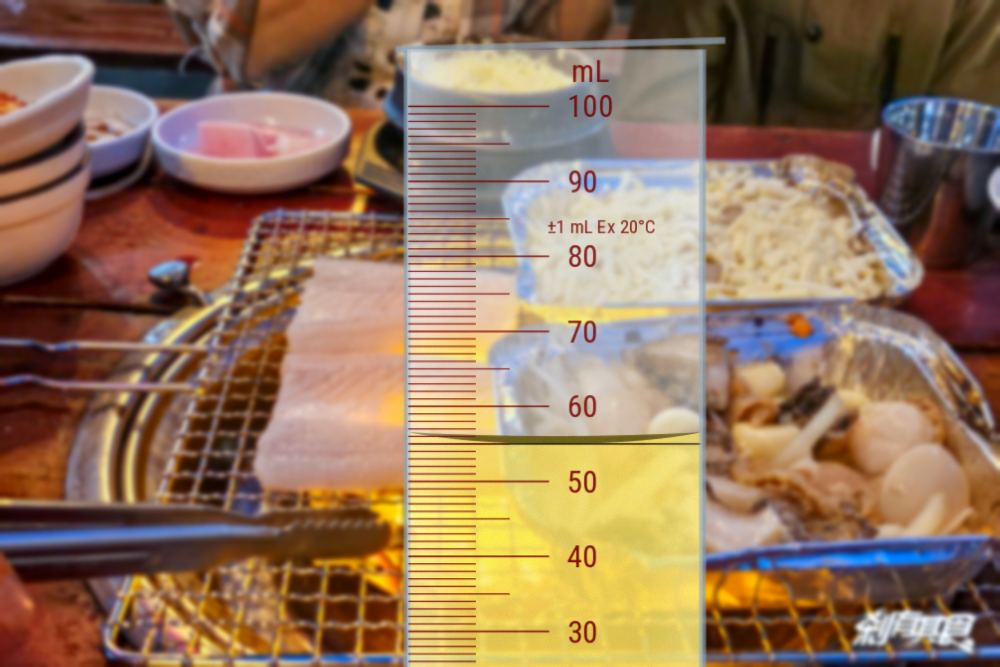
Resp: 55 mL
